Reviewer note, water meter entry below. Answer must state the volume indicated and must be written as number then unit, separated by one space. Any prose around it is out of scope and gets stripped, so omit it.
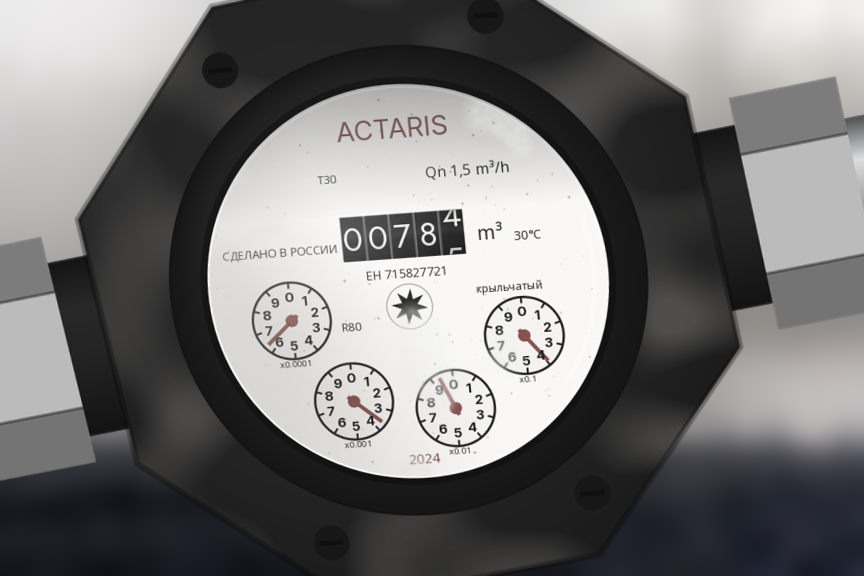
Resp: 784.3936 m³
